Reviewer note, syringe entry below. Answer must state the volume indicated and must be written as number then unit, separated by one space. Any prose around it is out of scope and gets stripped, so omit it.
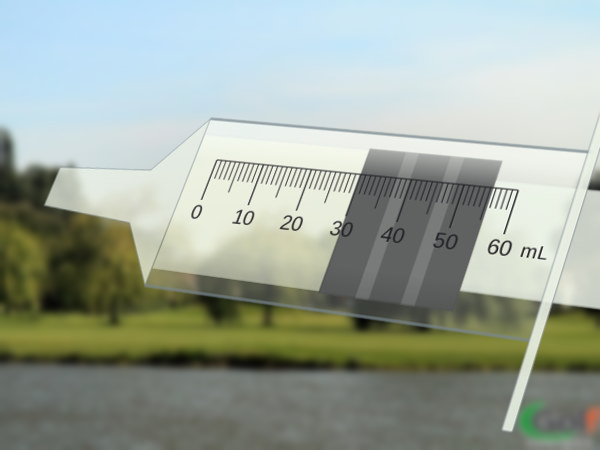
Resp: 30 mL
